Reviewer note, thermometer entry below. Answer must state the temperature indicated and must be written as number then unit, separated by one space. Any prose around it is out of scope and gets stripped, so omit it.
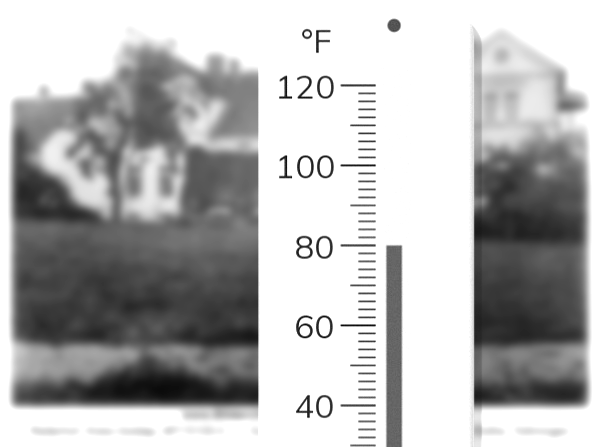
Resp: 80 °F
